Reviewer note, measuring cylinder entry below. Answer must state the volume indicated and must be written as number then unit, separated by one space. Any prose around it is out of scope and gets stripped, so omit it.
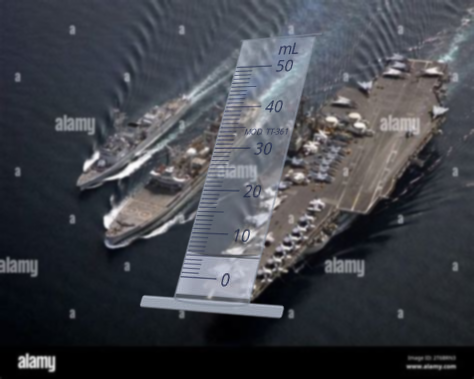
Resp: 5 mL
